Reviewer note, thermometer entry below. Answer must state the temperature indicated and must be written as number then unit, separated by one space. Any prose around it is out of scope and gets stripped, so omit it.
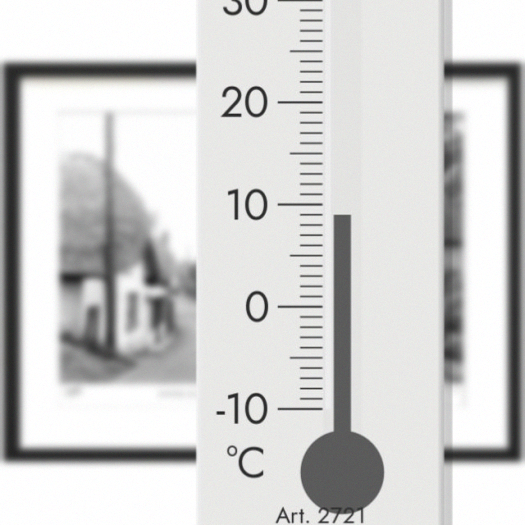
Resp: 9 °C
